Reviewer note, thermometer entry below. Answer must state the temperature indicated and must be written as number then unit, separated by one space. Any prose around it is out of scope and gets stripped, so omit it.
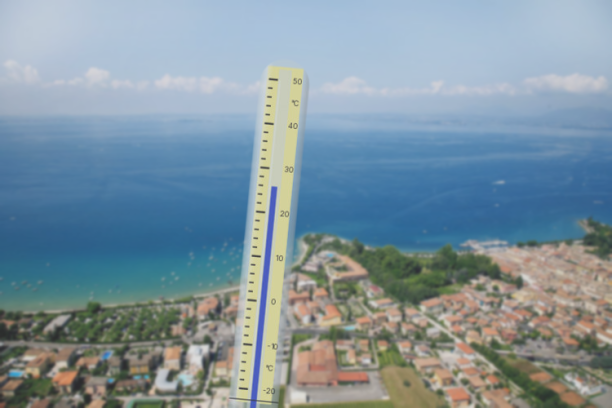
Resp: 26 °C
